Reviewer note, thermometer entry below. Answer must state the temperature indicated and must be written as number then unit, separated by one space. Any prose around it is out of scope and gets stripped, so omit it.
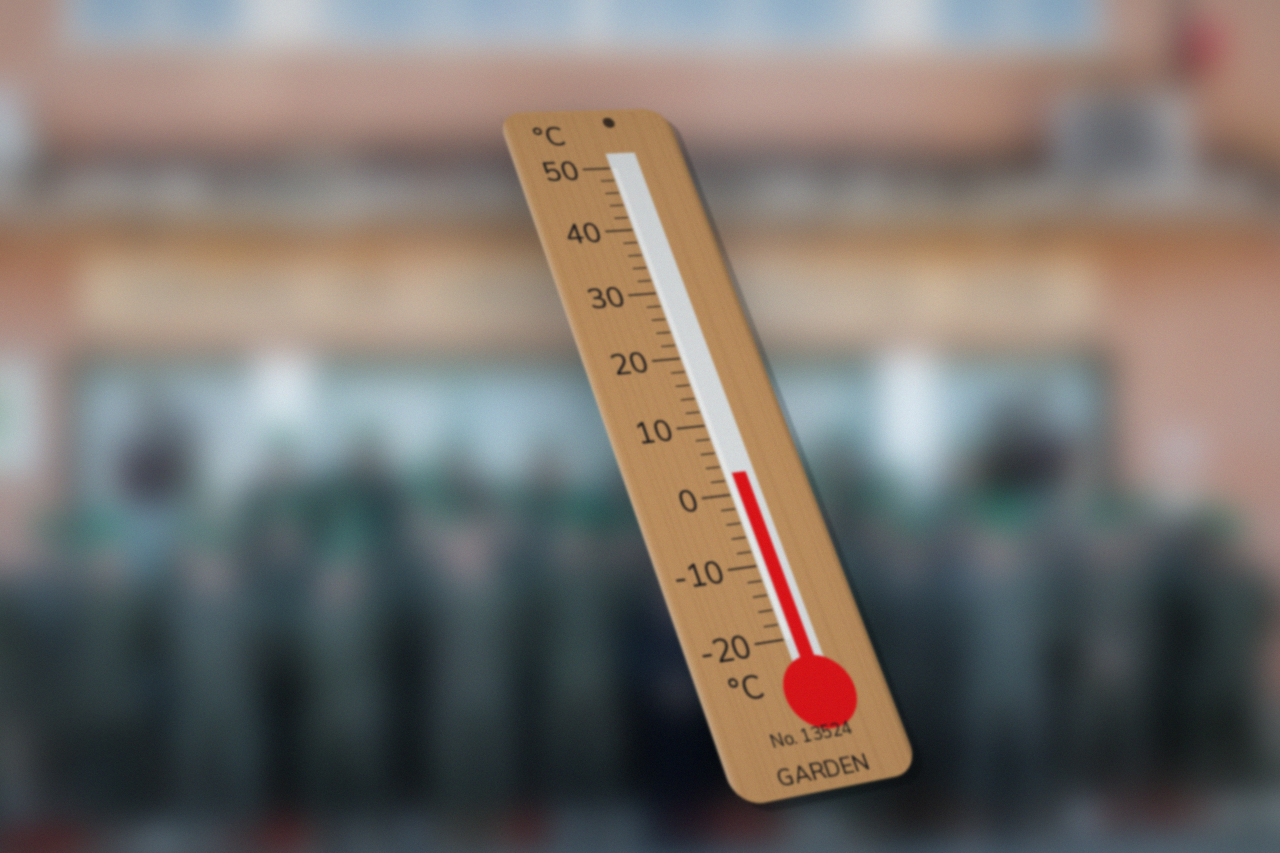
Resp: 3 °C
